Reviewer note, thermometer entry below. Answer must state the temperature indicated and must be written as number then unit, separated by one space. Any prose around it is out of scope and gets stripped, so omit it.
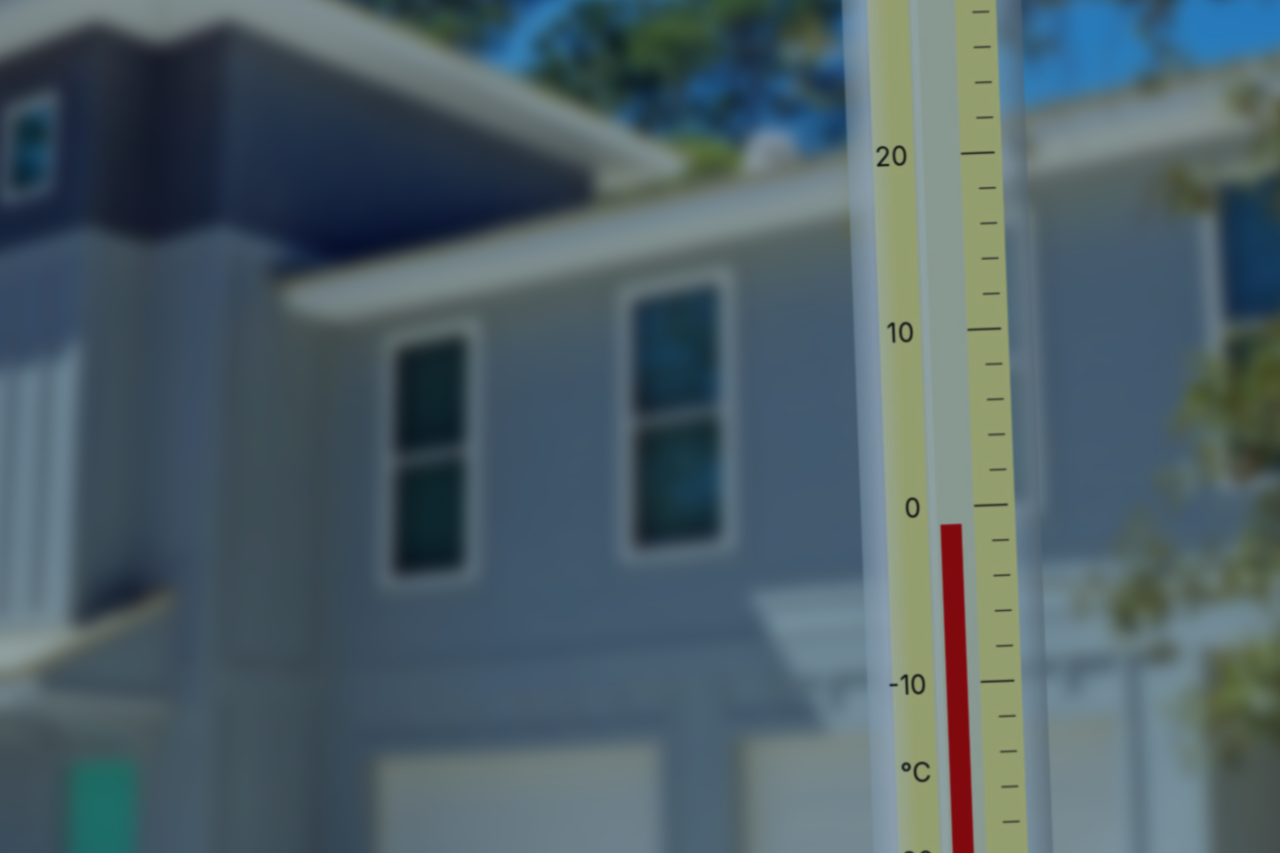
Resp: -1 °C
